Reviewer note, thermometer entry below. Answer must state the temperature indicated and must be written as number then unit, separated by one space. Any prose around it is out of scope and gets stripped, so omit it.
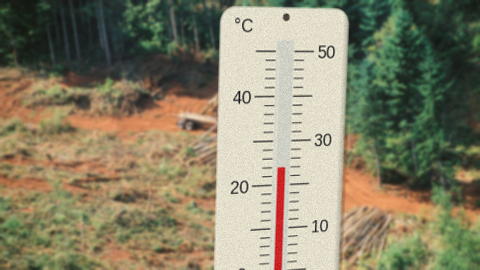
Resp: 24 °C
